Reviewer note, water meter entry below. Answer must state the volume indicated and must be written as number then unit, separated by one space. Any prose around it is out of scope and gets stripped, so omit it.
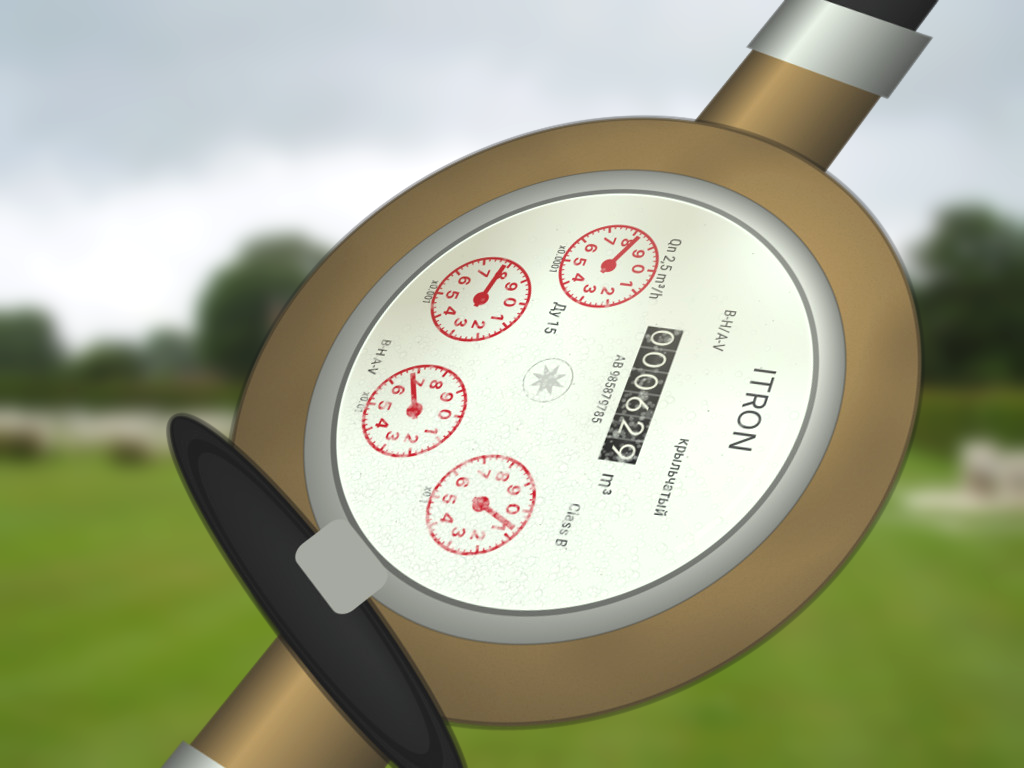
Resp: 629.0678 m³
